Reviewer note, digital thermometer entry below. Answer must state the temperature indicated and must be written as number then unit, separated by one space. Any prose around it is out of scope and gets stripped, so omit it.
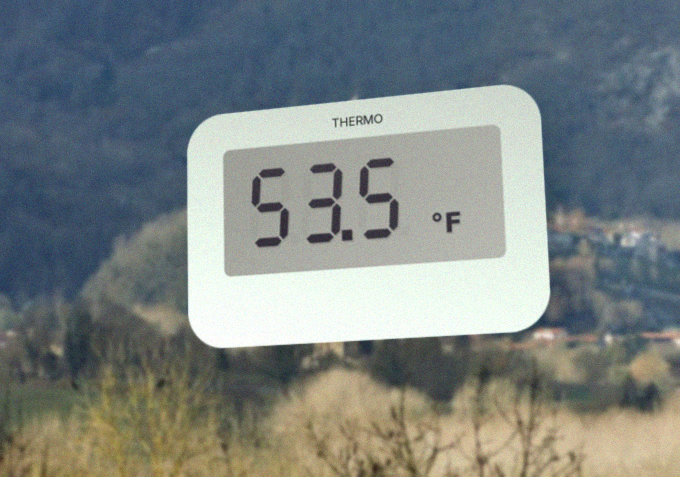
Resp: 53.5 °F
